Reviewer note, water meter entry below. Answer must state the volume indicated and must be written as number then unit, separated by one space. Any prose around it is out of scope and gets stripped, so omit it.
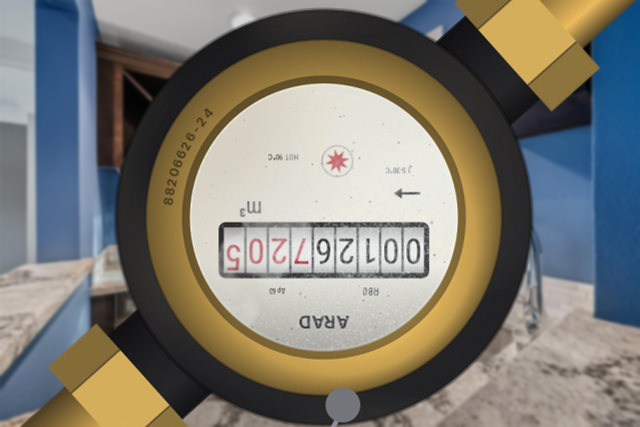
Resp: 126.7205 m³
